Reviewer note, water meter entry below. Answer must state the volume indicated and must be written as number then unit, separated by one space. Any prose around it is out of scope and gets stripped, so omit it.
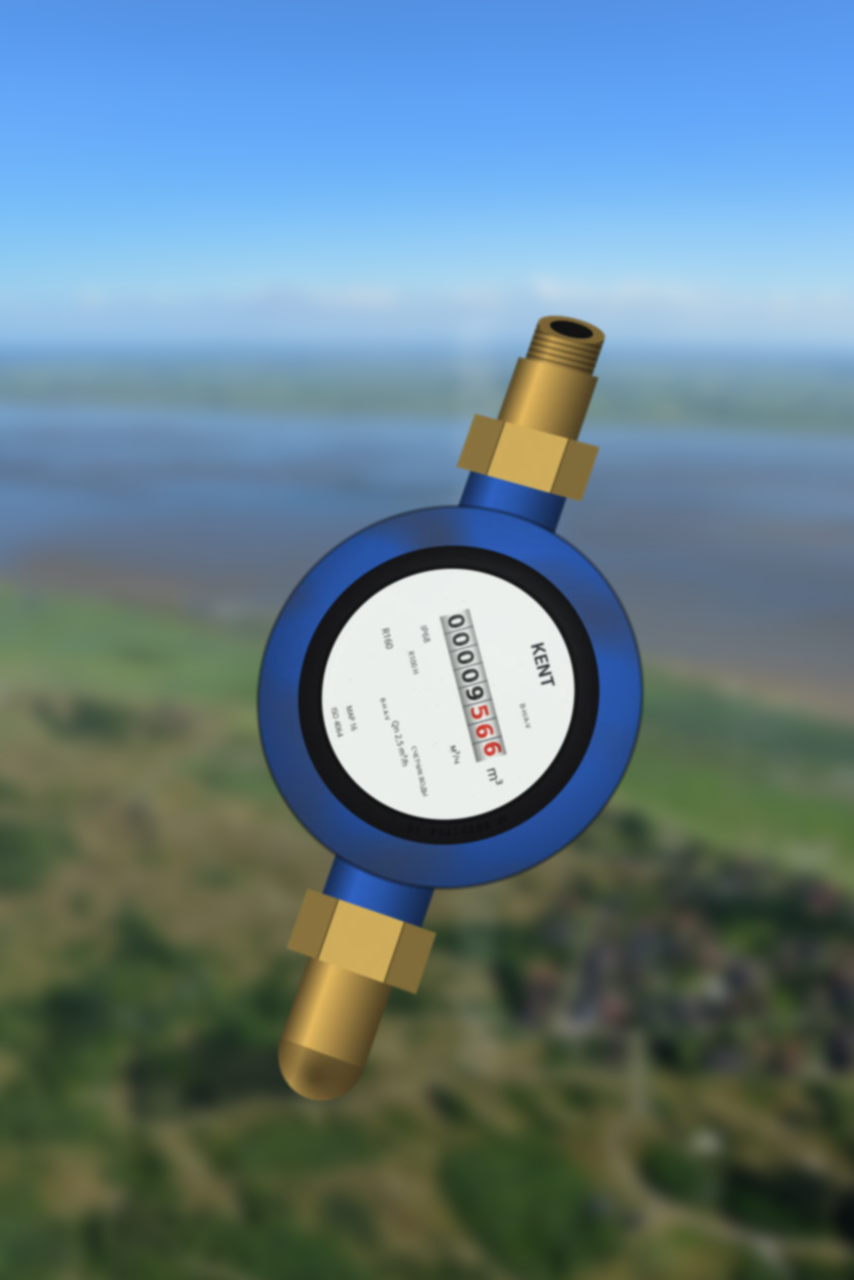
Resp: 9.566 m³
